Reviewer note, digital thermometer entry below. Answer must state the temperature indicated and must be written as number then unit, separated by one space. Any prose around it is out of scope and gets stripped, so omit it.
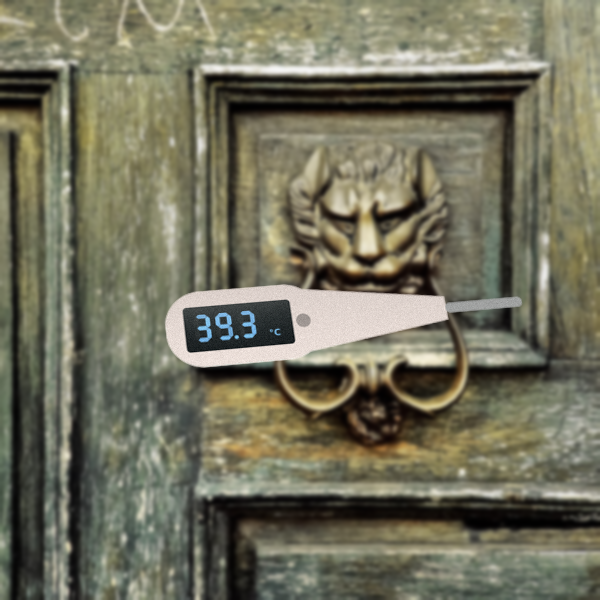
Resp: 39.3 °C
